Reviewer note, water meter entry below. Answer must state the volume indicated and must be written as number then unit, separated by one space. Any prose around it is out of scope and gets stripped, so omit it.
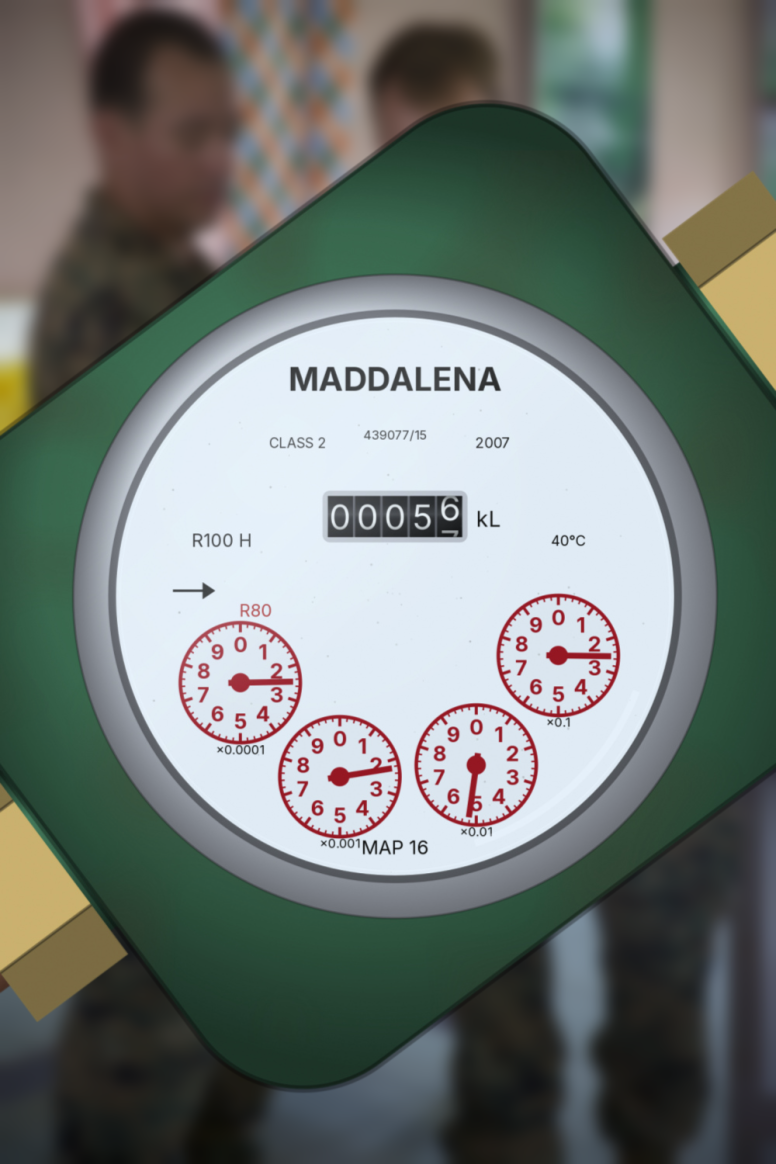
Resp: 56.2522 kL
